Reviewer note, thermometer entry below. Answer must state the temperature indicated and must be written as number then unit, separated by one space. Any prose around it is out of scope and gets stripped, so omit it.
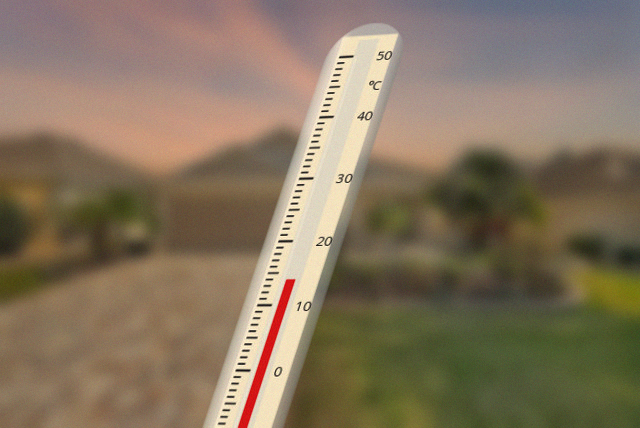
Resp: 14 °C
